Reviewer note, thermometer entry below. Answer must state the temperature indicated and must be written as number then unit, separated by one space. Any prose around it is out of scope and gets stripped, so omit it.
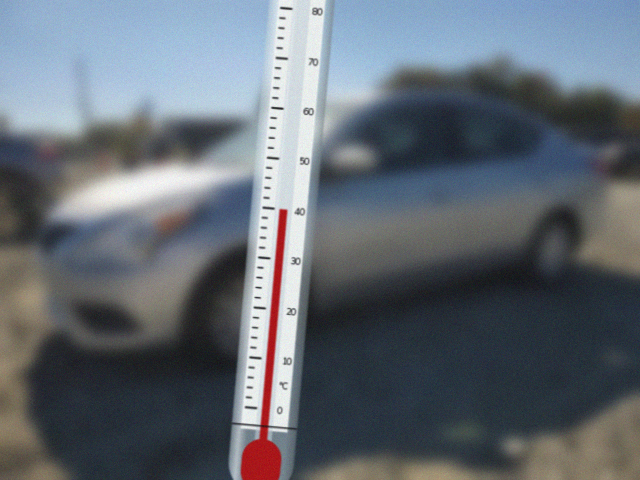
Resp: 40 °C
